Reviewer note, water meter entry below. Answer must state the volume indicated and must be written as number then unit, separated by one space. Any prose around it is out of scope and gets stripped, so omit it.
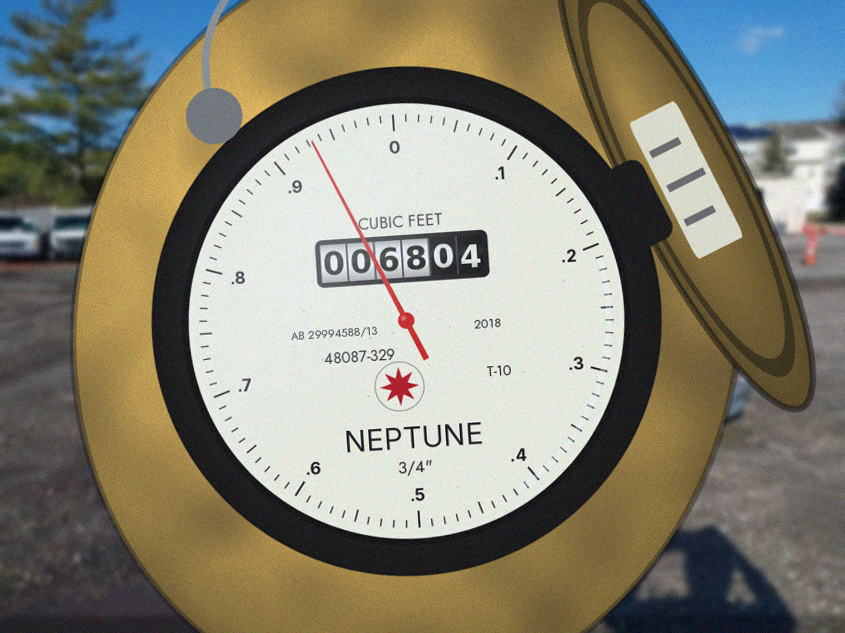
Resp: 6803.93 ft³
